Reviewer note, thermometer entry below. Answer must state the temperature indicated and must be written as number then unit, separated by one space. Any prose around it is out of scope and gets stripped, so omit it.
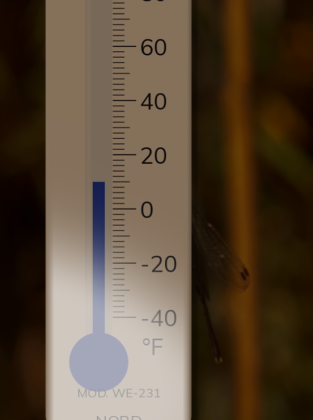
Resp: 10 °F
